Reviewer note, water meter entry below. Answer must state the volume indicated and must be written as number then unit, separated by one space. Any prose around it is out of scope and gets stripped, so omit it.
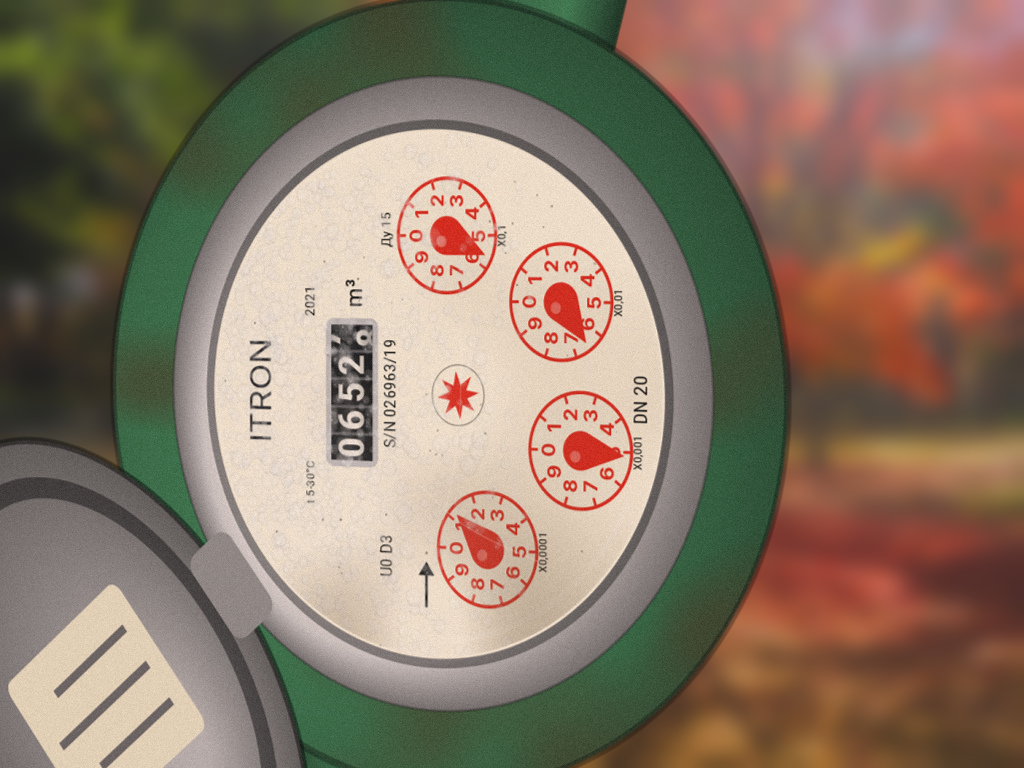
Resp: 6527.5651 m³
